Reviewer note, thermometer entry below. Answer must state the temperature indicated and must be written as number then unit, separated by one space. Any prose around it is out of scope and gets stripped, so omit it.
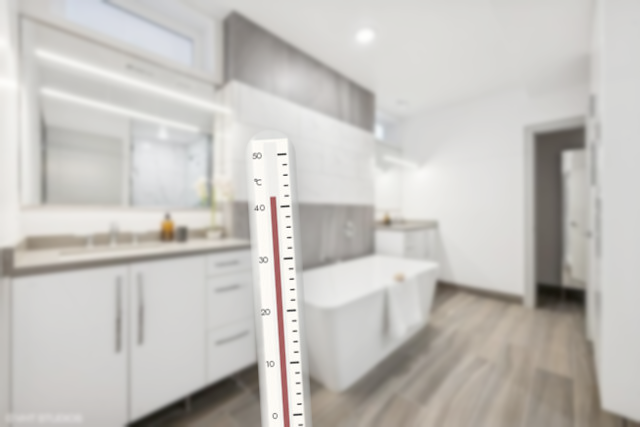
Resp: 42 °C
